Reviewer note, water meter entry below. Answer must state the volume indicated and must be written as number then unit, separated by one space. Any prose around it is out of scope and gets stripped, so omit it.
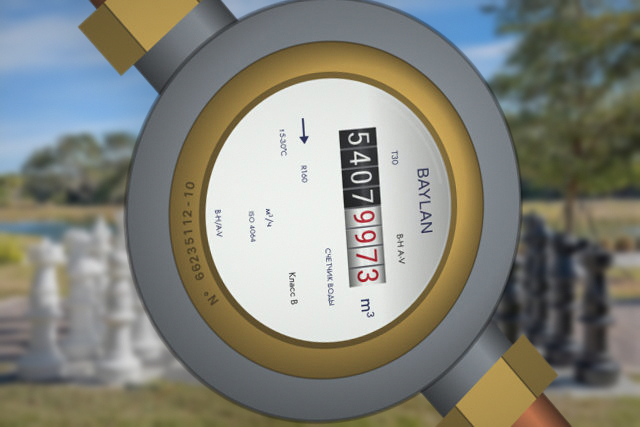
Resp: 5407.9973 m³
